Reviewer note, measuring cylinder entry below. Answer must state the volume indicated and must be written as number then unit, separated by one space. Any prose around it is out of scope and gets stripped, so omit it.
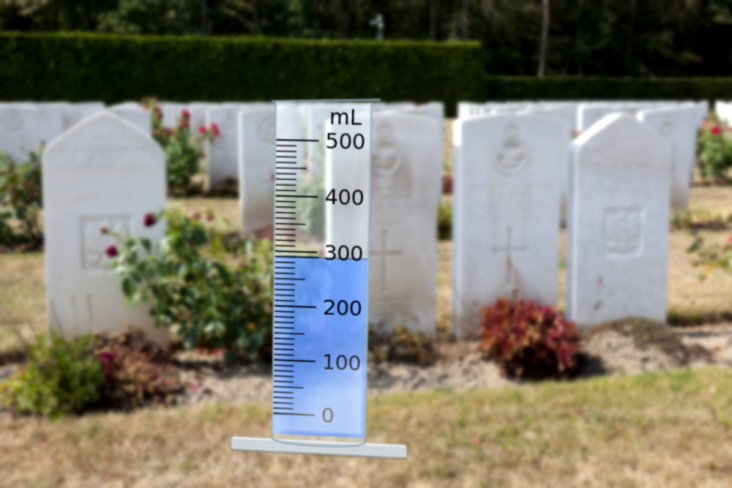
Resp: 290 mL
